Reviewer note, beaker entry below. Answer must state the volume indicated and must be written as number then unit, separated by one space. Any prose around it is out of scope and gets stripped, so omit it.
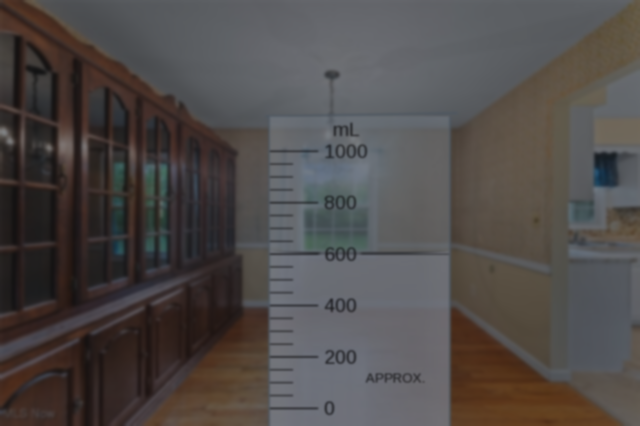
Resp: 600 mL
